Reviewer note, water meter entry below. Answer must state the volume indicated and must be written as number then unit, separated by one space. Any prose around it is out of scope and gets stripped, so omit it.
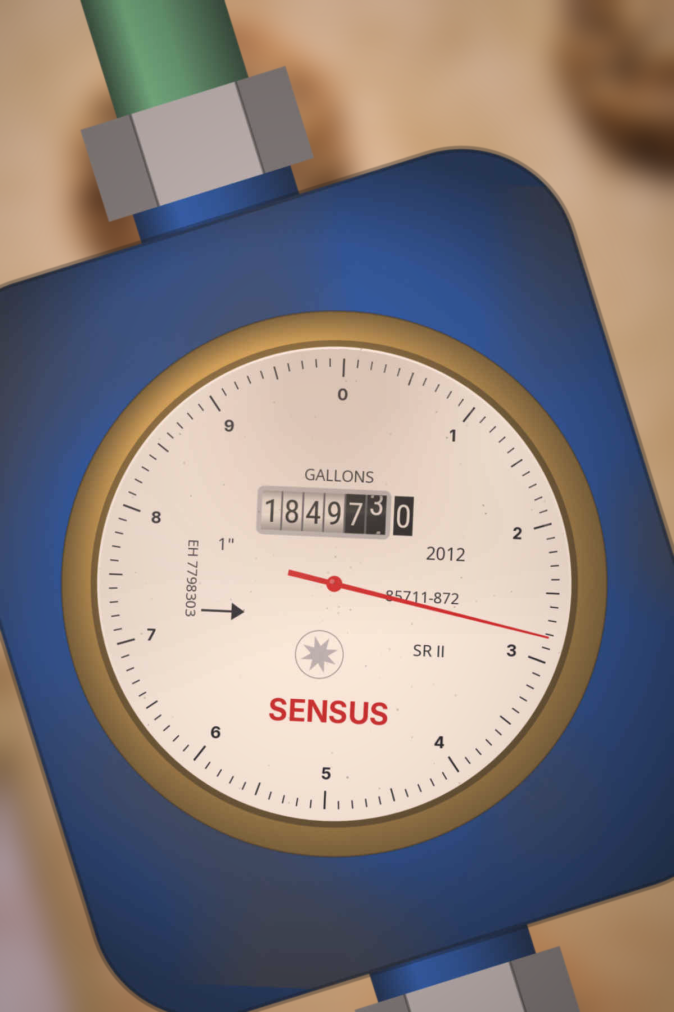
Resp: 1849732.8 gal
